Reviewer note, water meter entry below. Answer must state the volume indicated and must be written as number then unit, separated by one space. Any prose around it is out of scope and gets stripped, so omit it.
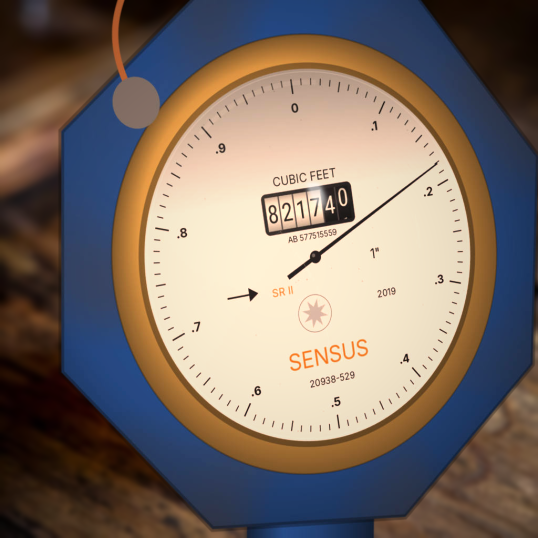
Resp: 821740.18 ft³
